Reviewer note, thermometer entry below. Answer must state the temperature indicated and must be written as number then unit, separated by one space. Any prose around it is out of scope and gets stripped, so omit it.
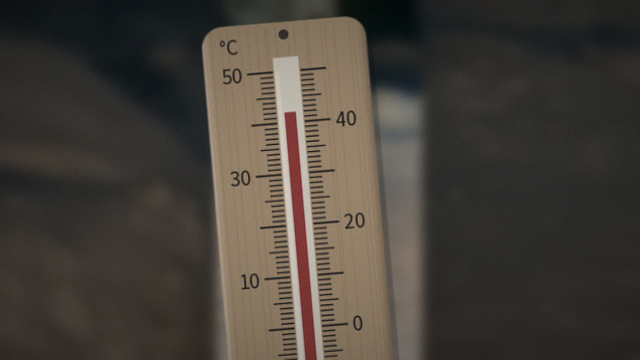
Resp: 42 °C
